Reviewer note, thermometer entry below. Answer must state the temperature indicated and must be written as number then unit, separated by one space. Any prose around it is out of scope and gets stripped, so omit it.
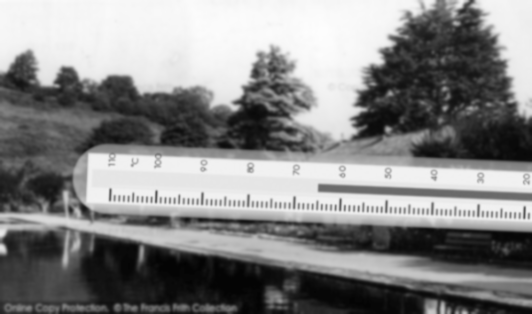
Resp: 65 °C
